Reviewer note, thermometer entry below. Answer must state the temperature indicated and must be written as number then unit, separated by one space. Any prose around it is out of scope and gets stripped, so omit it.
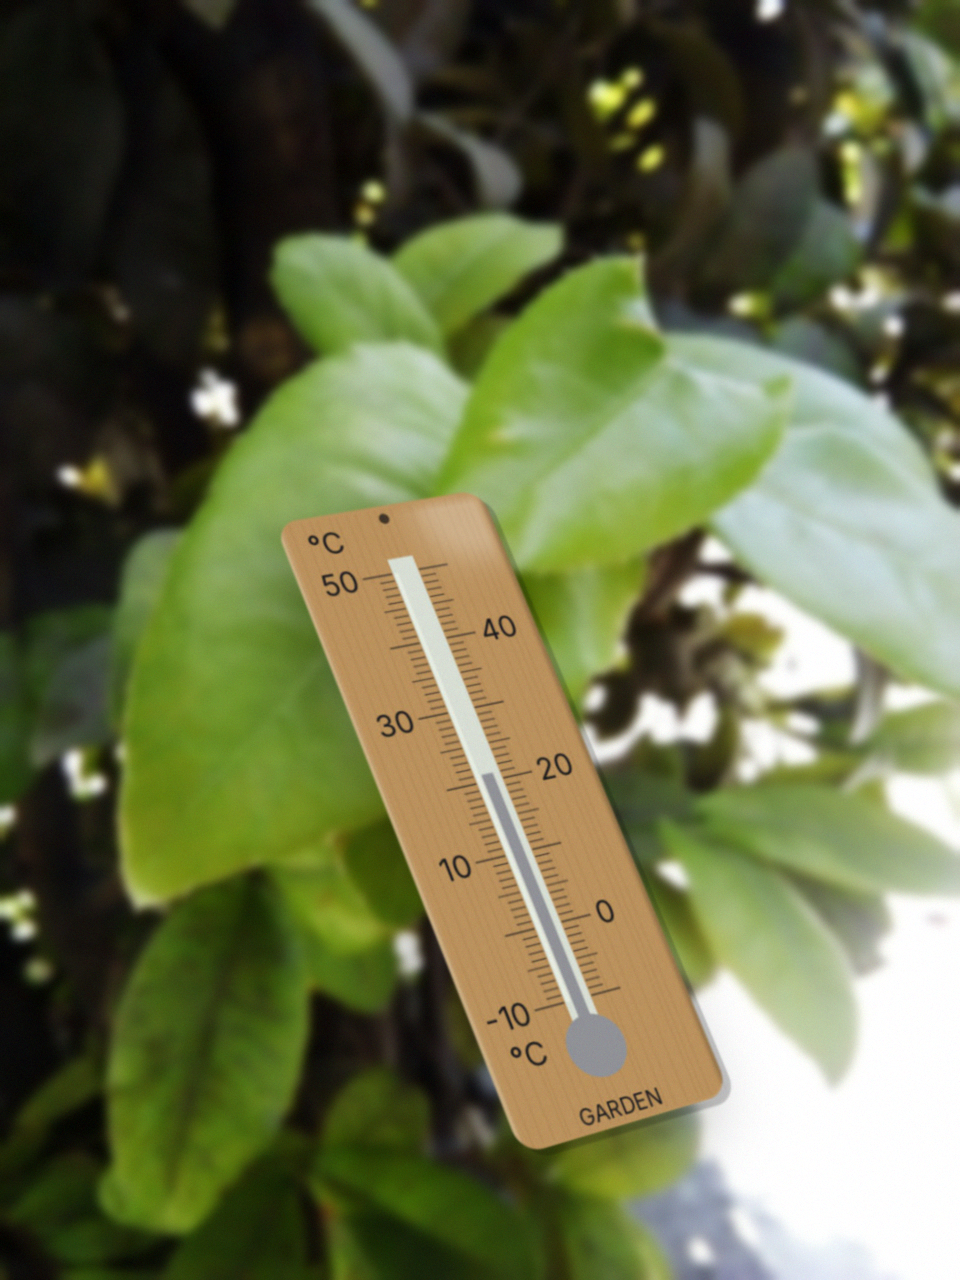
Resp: 21 °C
